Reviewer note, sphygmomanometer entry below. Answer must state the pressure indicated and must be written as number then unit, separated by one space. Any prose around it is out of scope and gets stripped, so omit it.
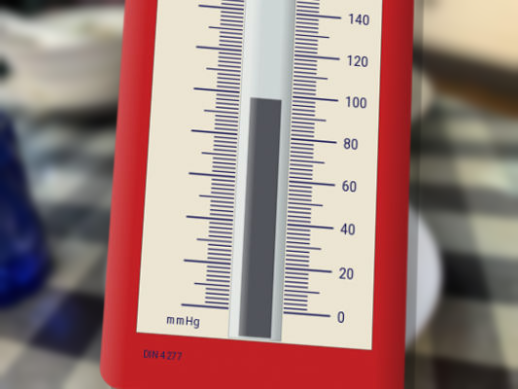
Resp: 98 mmHg
